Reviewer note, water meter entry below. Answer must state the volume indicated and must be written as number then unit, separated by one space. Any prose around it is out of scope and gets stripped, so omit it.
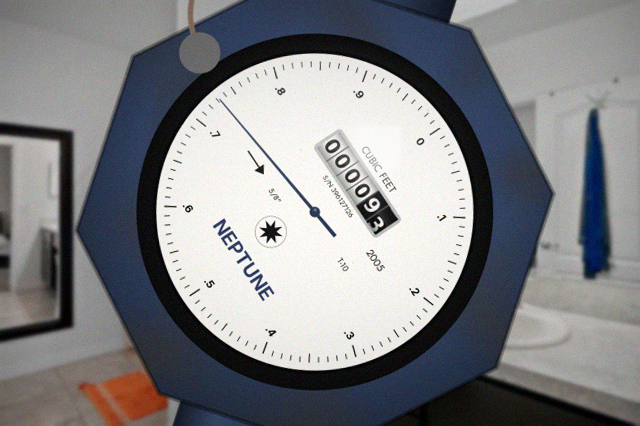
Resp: 92.73 ft³
